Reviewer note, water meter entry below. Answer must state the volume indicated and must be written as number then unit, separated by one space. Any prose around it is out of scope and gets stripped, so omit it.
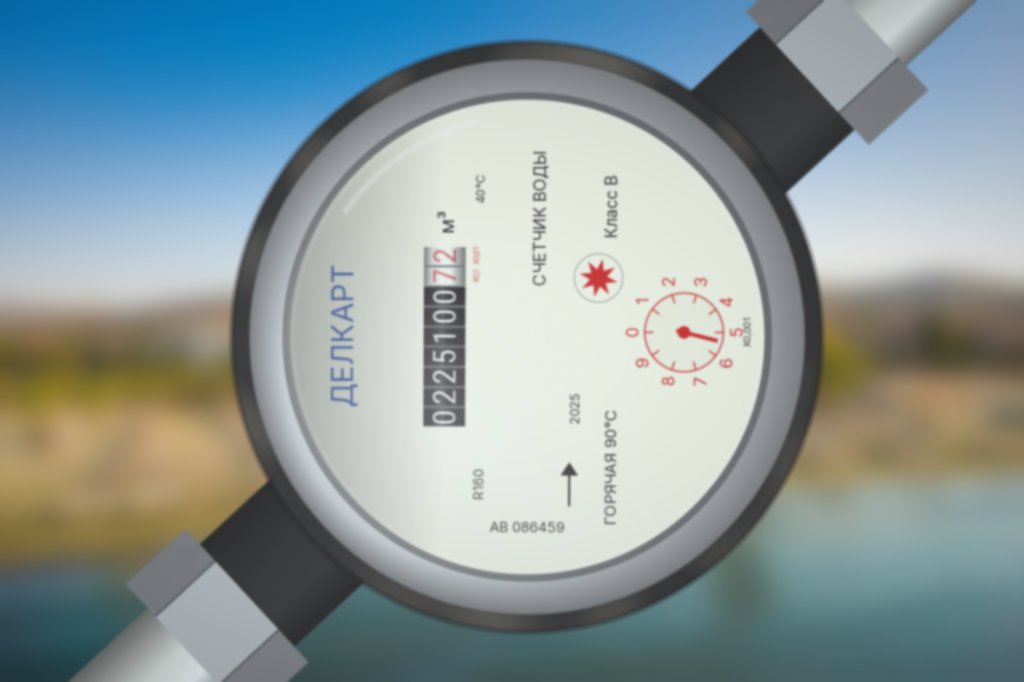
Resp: 225100.725 m³
